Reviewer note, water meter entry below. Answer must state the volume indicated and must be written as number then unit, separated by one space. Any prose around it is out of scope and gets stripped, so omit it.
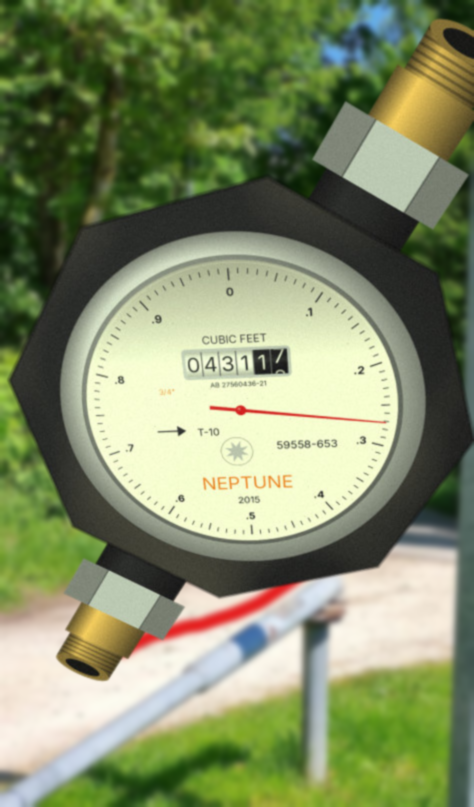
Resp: 43117.27 ft³
